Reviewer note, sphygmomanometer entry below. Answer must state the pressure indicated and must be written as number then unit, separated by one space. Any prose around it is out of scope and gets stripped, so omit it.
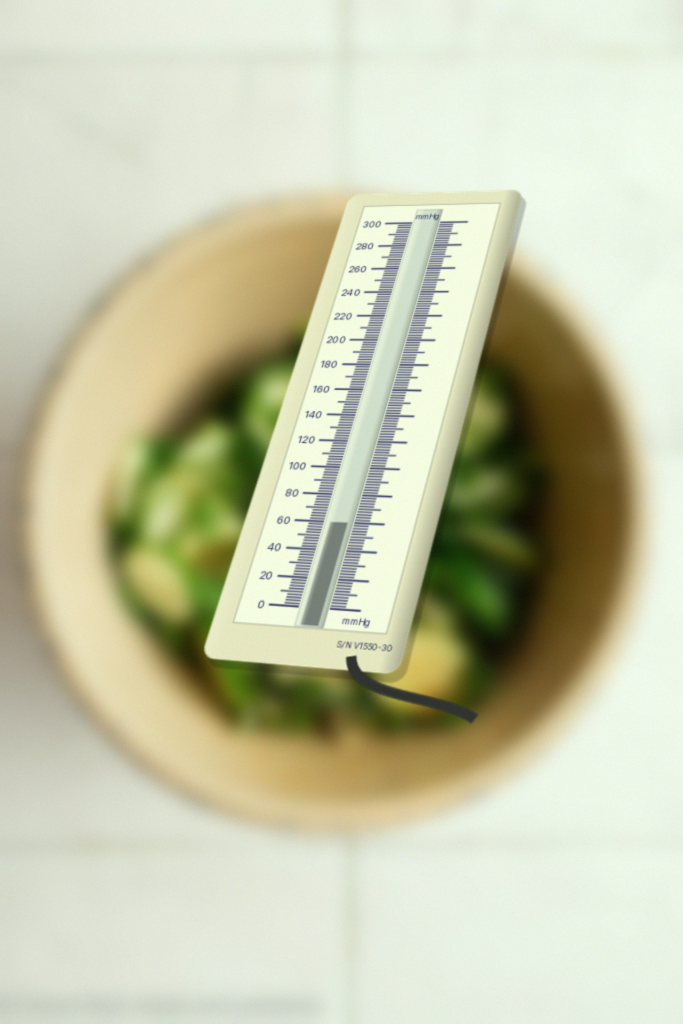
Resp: 60 mmHg
